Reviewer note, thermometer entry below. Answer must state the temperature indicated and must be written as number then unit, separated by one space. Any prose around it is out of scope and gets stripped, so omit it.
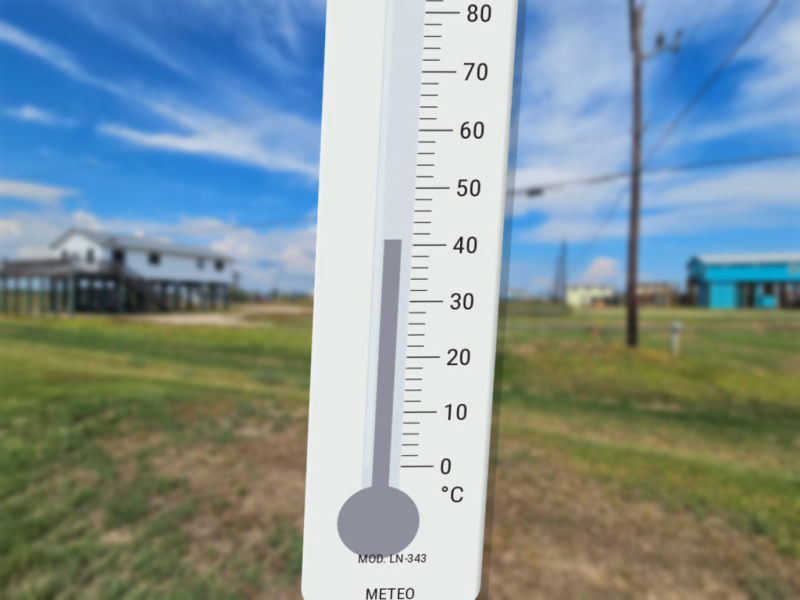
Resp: 41 °C
